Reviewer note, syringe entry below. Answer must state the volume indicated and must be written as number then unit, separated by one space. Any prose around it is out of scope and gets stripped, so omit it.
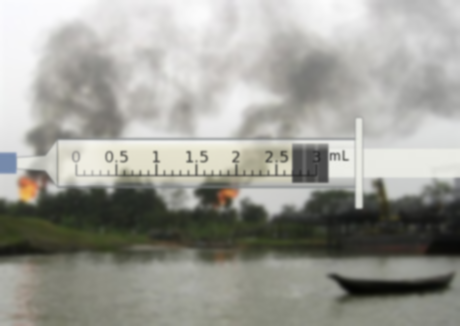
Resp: 2.7 mL
